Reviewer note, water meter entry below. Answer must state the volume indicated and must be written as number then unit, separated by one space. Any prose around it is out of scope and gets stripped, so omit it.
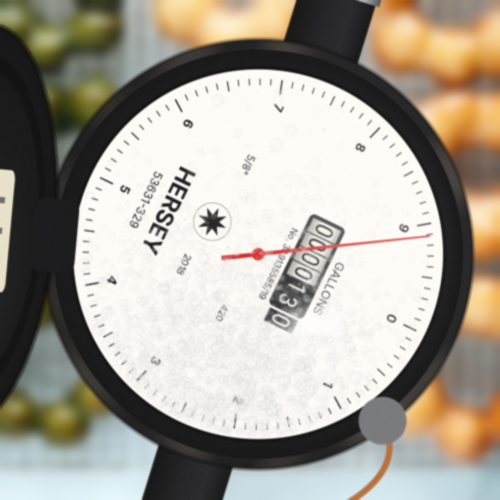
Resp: 129.1 gal
